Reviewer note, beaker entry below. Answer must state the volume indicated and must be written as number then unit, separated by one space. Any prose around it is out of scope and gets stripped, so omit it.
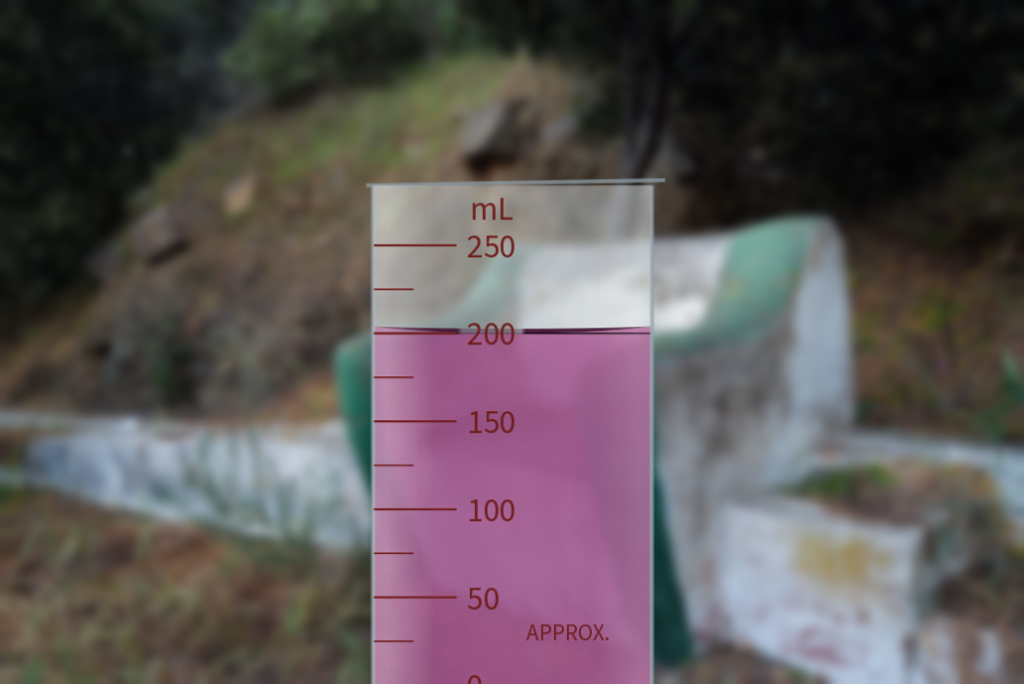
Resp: 200 mL
